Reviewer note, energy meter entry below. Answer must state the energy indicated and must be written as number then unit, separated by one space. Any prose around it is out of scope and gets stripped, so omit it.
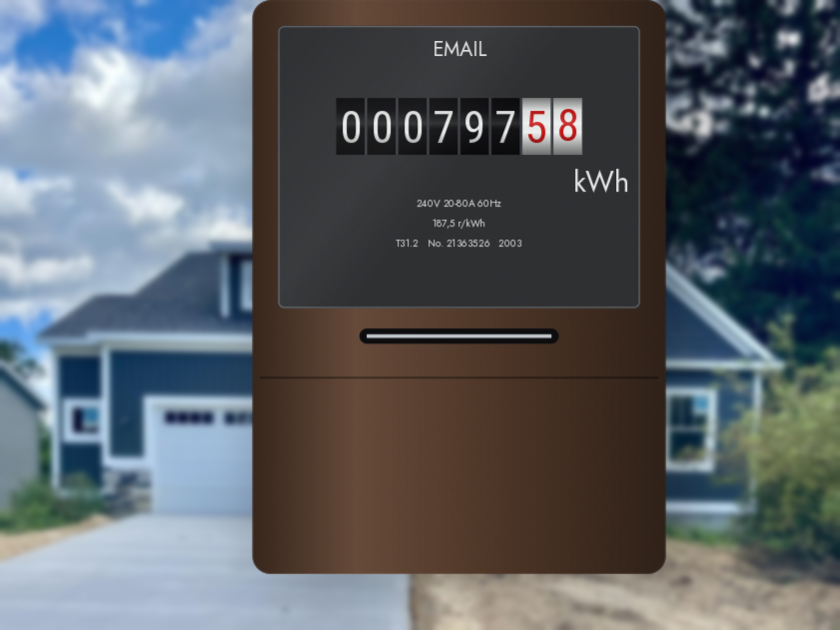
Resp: 797.58 kWh
